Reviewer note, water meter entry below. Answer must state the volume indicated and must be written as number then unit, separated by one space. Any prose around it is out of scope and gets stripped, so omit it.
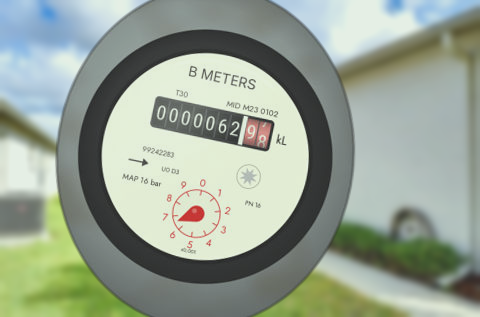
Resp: 62.976 kL
